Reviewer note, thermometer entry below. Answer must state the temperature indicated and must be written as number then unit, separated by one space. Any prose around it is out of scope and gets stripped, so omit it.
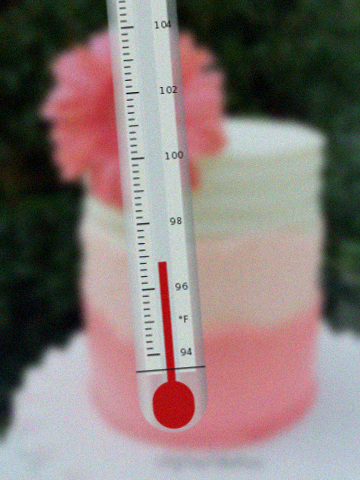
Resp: 96.8 °F
